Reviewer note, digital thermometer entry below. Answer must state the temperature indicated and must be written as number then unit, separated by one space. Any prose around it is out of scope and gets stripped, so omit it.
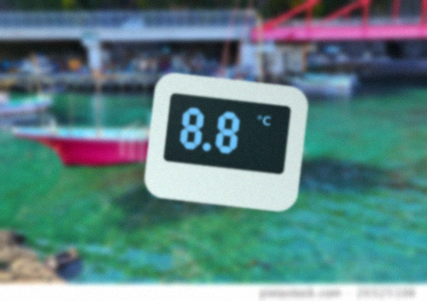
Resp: 8.8 °C
